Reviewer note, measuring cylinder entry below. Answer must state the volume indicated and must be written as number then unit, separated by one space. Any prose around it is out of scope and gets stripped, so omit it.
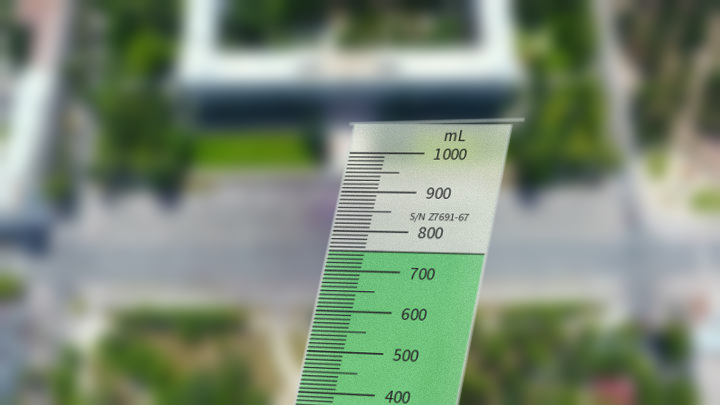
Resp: 750 mL
